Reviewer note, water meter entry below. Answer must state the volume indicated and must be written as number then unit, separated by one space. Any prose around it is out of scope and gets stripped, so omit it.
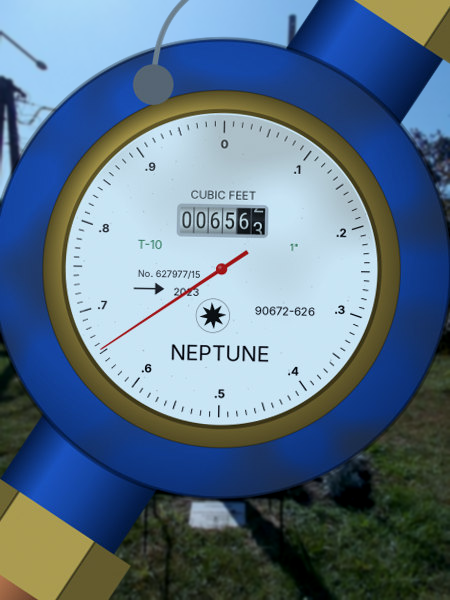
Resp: 6562.65 ft³
